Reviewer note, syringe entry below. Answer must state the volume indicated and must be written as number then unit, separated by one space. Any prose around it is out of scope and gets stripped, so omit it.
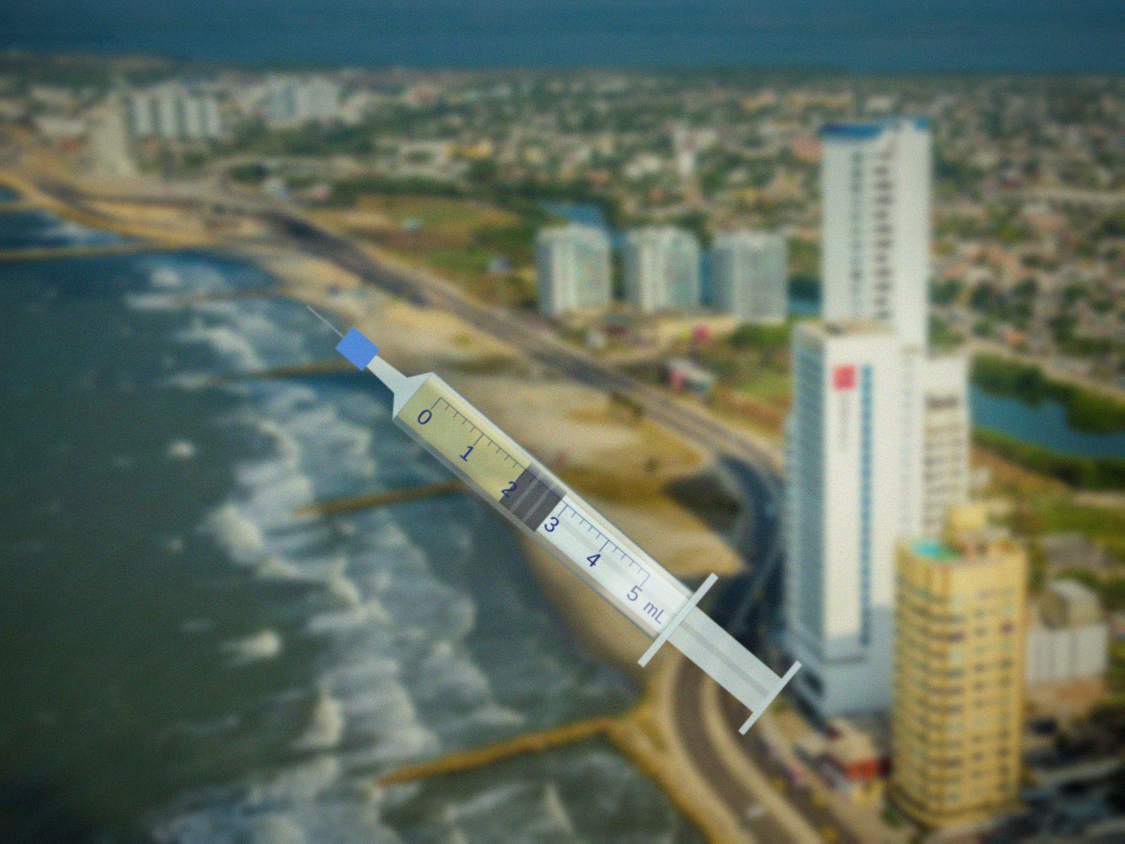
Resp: 2 mL
